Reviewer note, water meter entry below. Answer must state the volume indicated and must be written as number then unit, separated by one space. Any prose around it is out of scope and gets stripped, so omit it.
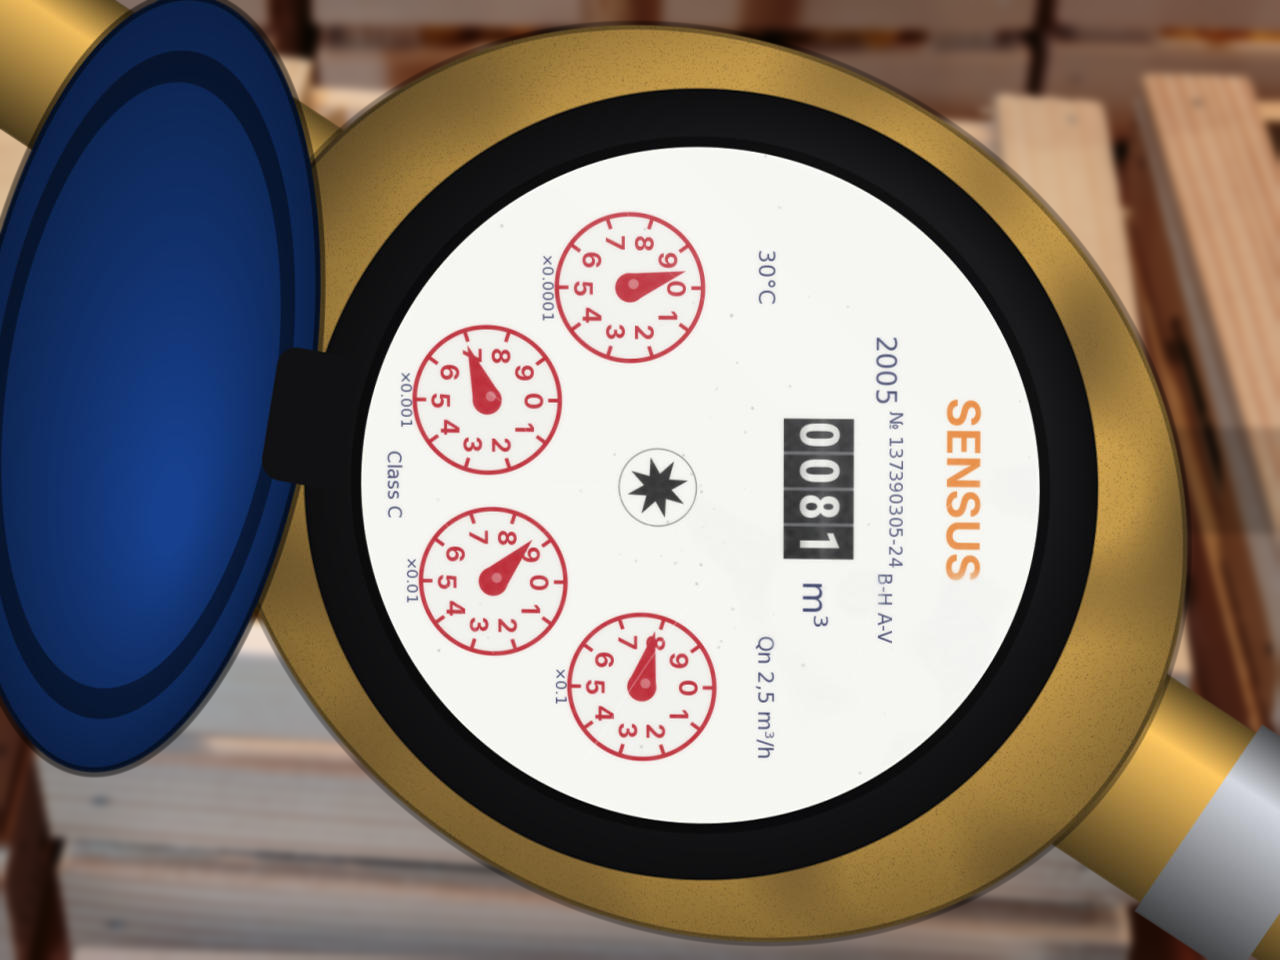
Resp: 81.7869 m³
